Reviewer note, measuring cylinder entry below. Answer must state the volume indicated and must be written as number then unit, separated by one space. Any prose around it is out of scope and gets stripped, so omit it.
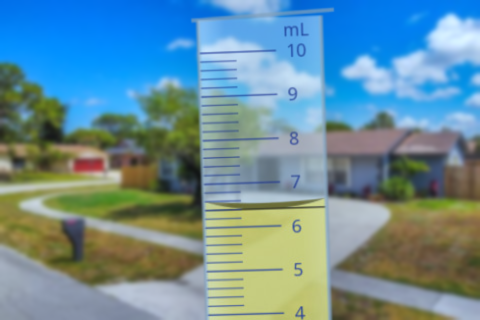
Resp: 6.4 mL
